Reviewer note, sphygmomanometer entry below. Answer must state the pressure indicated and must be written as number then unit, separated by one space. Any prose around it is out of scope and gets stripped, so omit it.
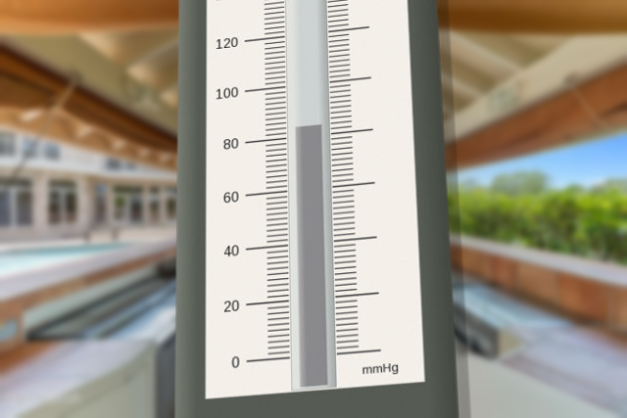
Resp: 84 mmHg
